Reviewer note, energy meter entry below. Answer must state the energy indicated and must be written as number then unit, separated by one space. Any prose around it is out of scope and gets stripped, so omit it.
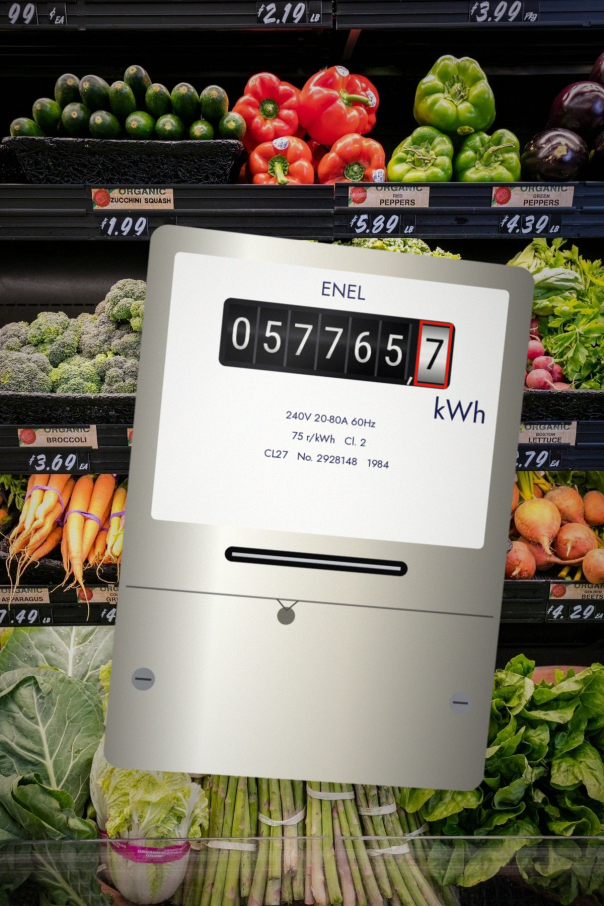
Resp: 57765.7 kWh
